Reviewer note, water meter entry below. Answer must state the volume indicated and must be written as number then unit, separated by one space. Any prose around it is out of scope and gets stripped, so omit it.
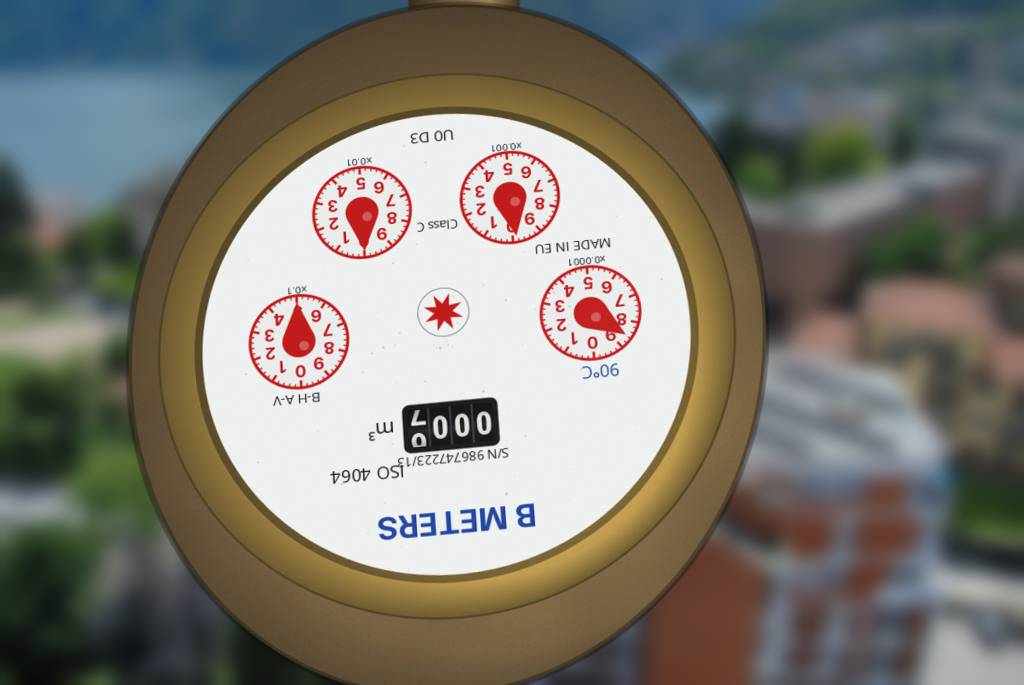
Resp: 6.4998 m³
